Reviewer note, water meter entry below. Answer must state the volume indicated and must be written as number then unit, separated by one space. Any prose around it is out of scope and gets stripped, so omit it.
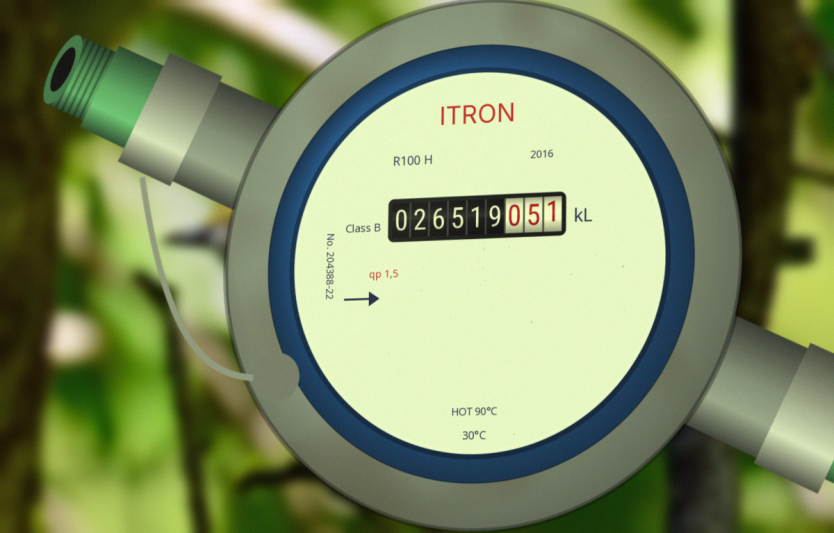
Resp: 26519.051 kL
